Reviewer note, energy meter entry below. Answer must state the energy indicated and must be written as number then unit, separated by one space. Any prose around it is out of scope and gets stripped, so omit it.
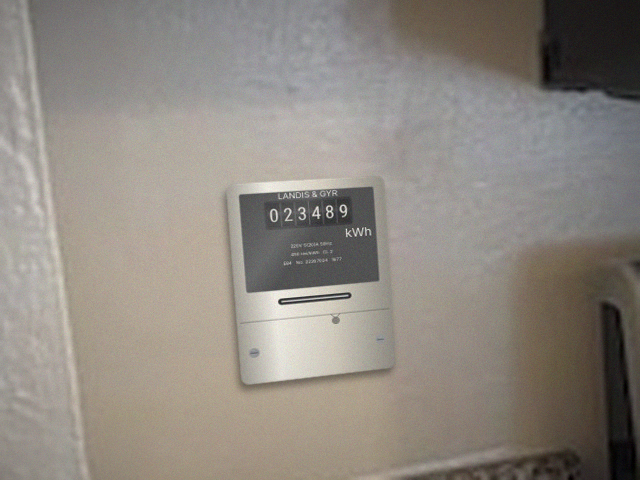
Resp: 23489 kWh
